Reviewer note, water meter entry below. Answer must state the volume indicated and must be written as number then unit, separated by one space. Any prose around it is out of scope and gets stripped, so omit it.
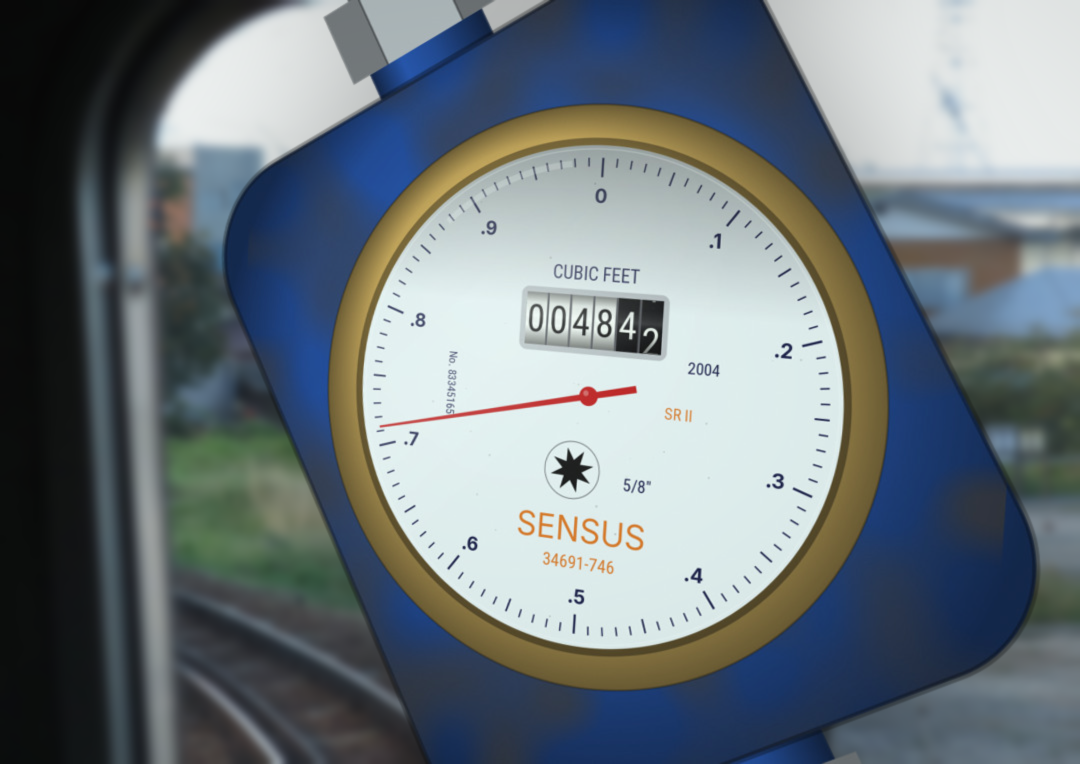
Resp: 4841.71 ft³
